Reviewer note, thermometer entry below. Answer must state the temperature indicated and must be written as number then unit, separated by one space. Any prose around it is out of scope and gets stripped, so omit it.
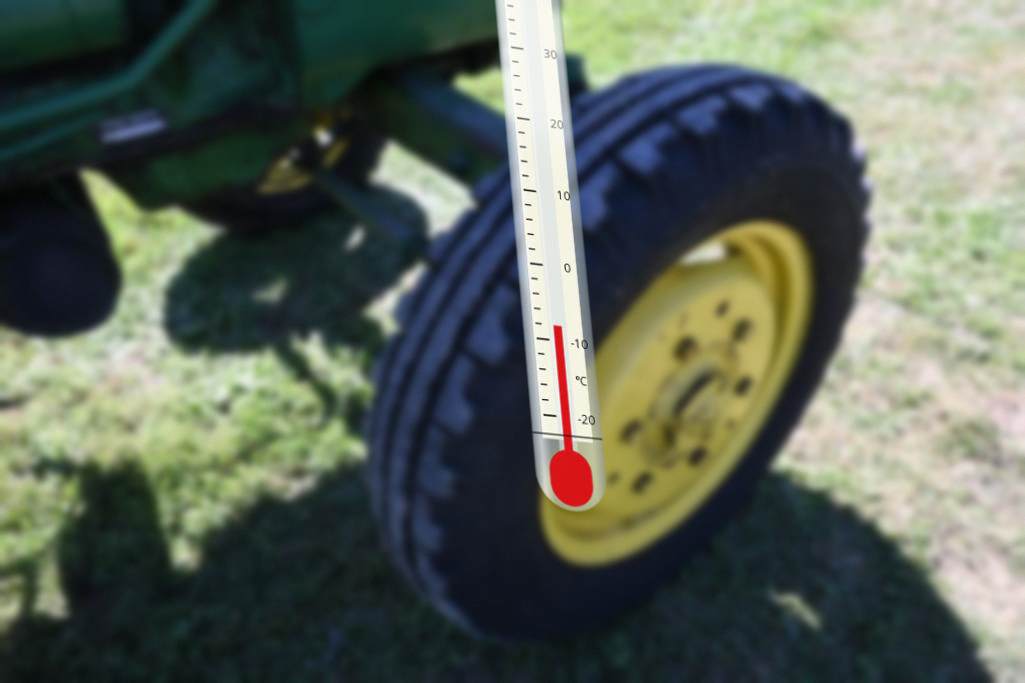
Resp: -8 °C
